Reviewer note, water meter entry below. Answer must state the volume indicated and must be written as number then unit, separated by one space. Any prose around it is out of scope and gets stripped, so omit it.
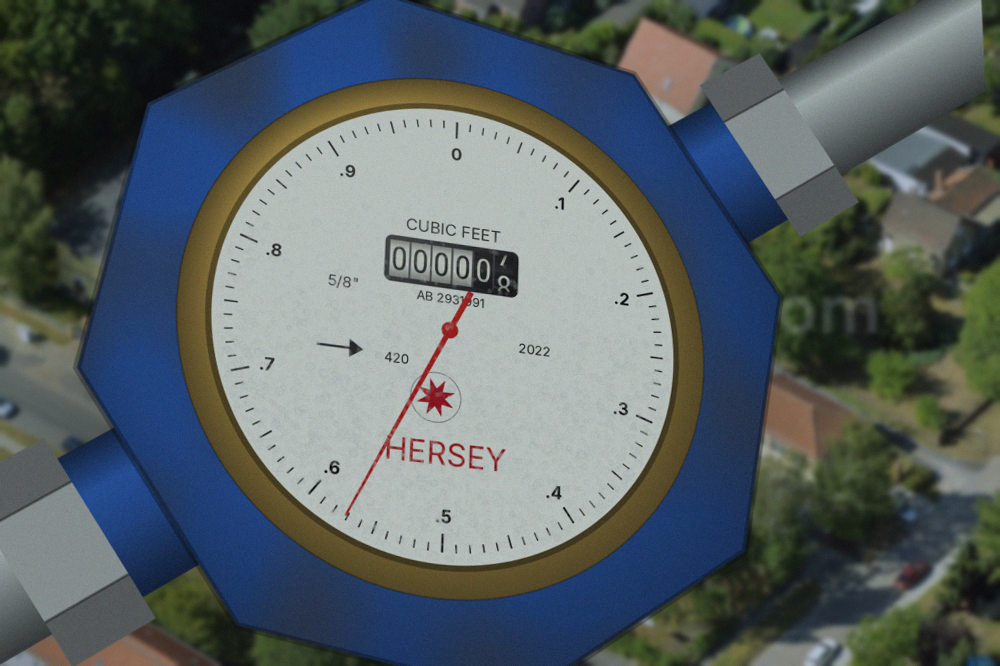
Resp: 7.57 ft³
